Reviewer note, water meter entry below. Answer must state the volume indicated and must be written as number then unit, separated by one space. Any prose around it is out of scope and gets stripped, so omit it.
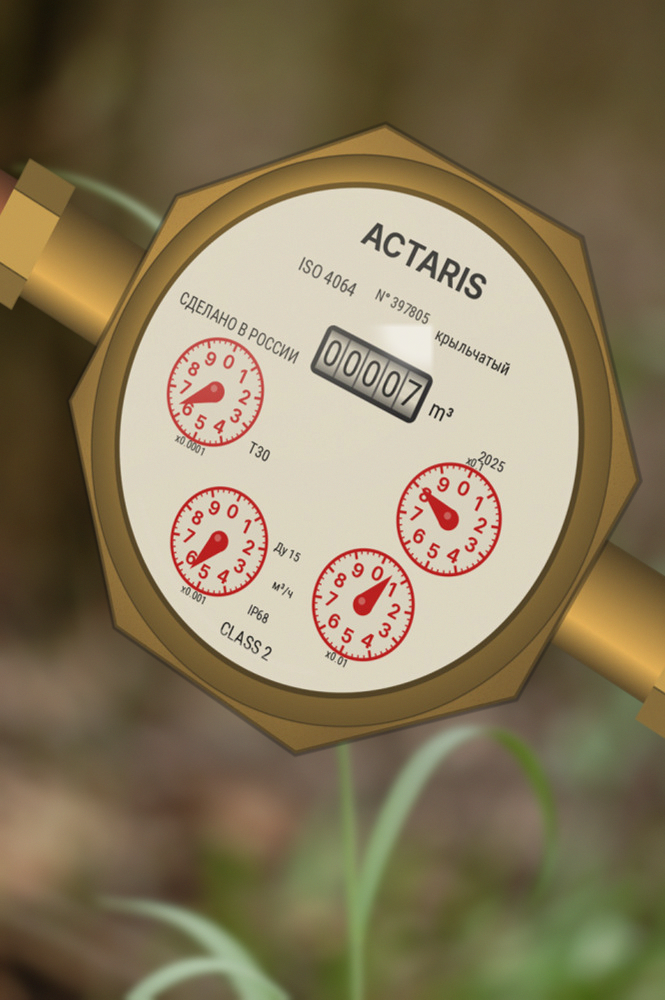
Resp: 7.8056 m³
